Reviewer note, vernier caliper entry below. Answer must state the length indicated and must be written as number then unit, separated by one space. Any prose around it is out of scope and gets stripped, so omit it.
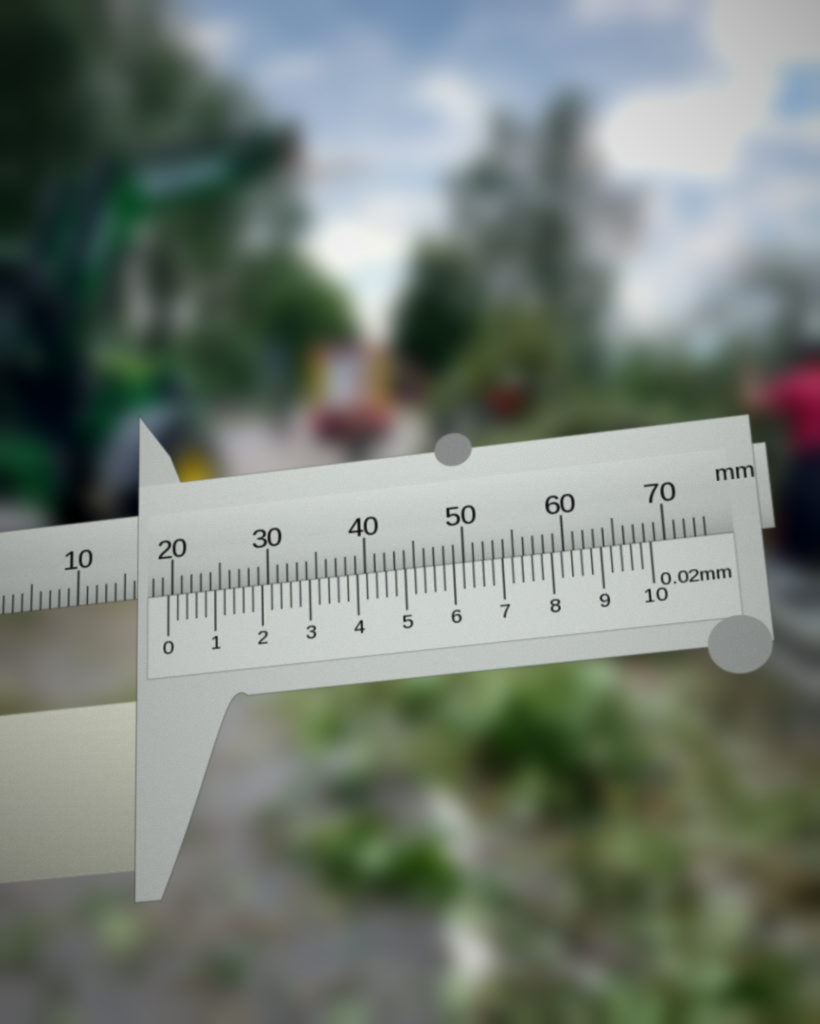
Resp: 19.6 mm
